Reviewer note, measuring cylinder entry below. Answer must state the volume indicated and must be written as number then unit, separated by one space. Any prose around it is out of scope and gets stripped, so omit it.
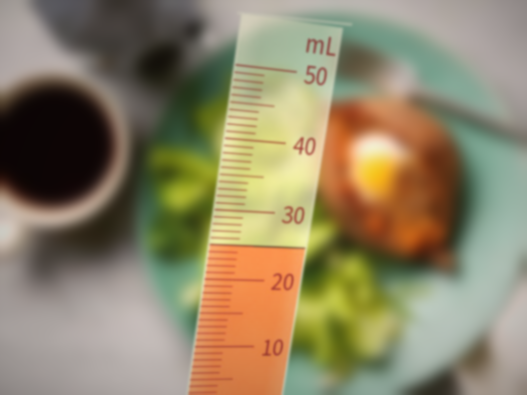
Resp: 25 mL
